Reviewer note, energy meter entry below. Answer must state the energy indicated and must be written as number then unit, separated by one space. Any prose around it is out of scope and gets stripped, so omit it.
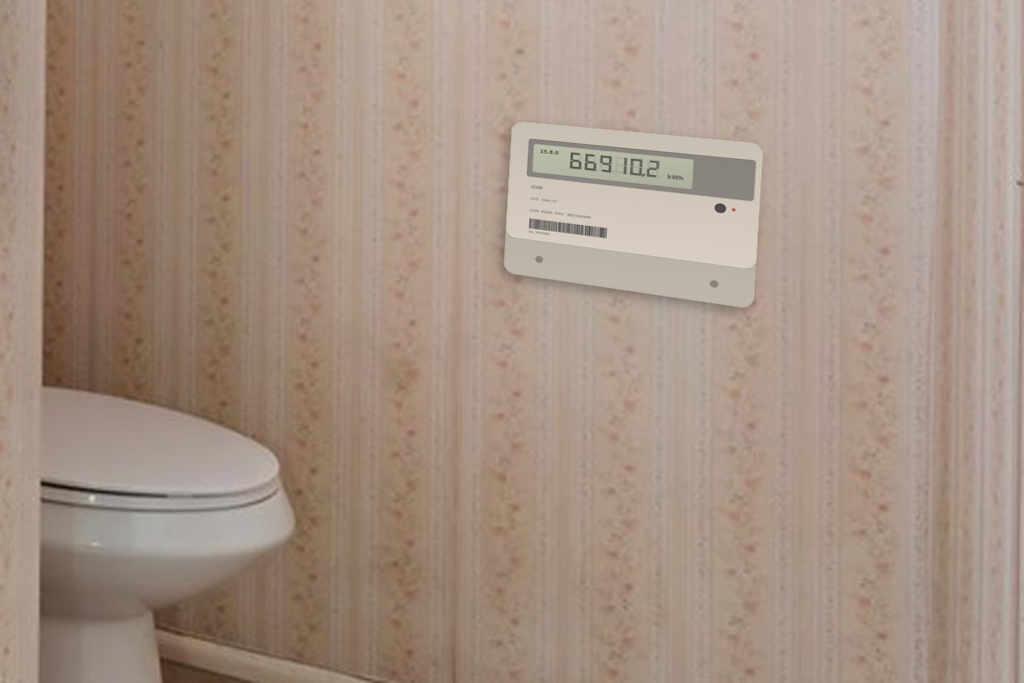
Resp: 66910.2 kWh
